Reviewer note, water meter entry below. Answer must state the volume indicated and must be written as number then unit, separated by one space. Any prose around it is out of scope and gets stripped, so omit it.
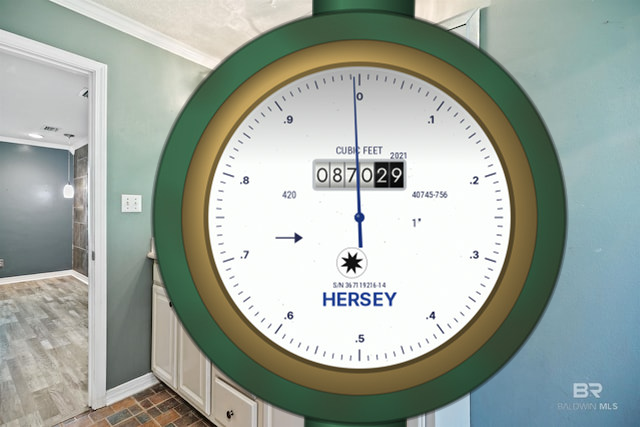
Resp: 87028.99 ft³
